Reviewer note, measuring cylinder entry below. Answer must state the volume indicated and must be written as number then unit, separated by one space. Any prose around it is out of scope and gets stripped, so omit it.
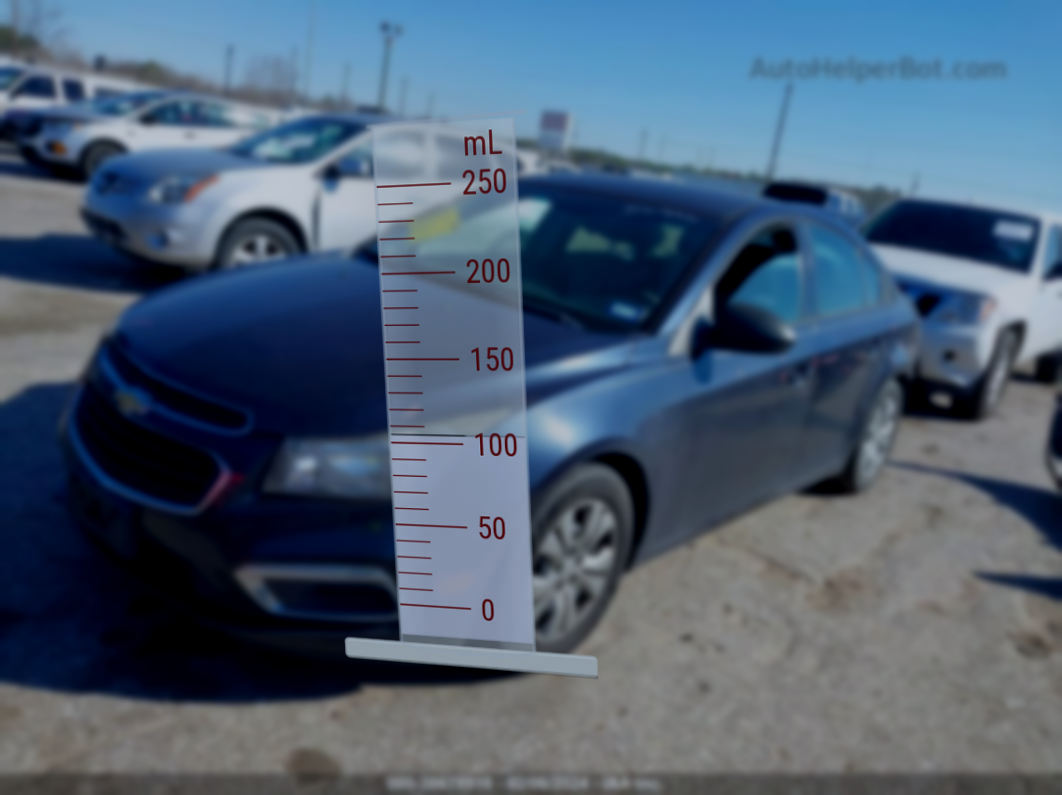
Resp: 105 mL
